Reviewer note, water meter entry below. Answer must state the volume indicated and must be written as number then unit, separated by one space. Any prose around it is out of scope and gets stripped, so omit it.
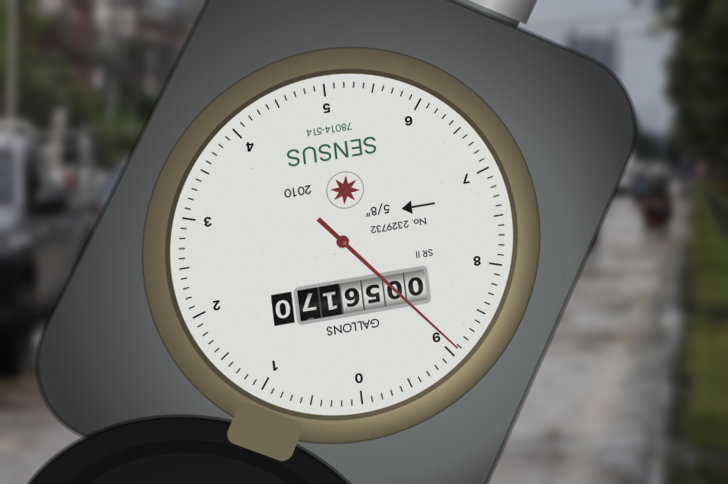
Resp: 56168.9 gal
